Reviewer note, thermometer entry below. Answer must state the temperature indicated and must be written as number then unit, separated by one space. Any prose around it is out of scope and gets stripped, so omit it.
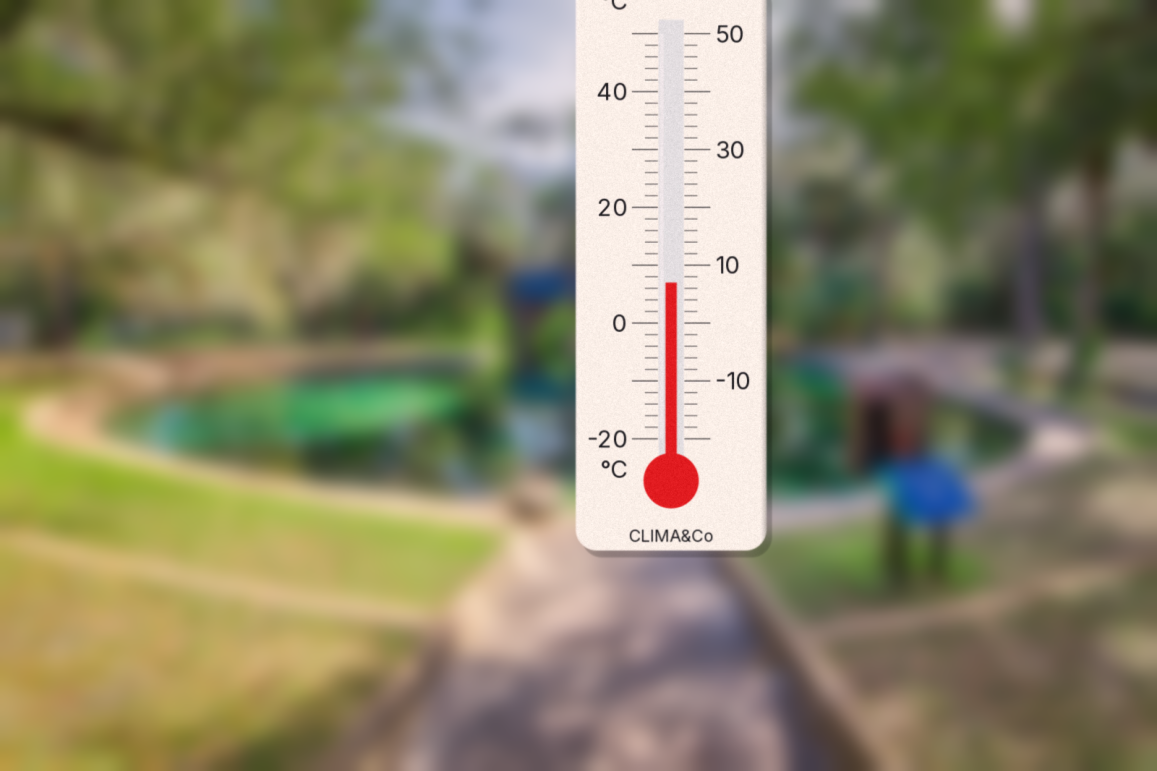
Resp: 7 °C
